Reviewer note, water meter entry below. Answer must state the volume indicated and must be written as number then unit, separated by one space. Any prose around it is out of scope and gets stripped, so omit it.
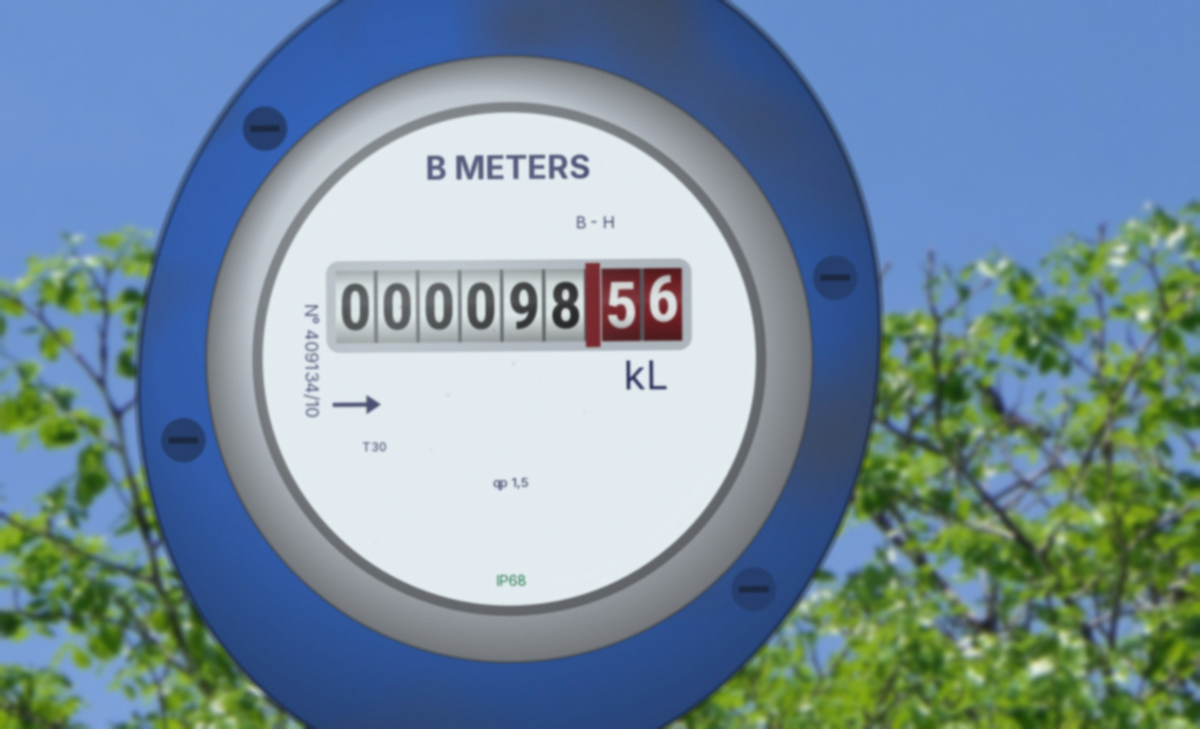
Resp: 98.56 kL
